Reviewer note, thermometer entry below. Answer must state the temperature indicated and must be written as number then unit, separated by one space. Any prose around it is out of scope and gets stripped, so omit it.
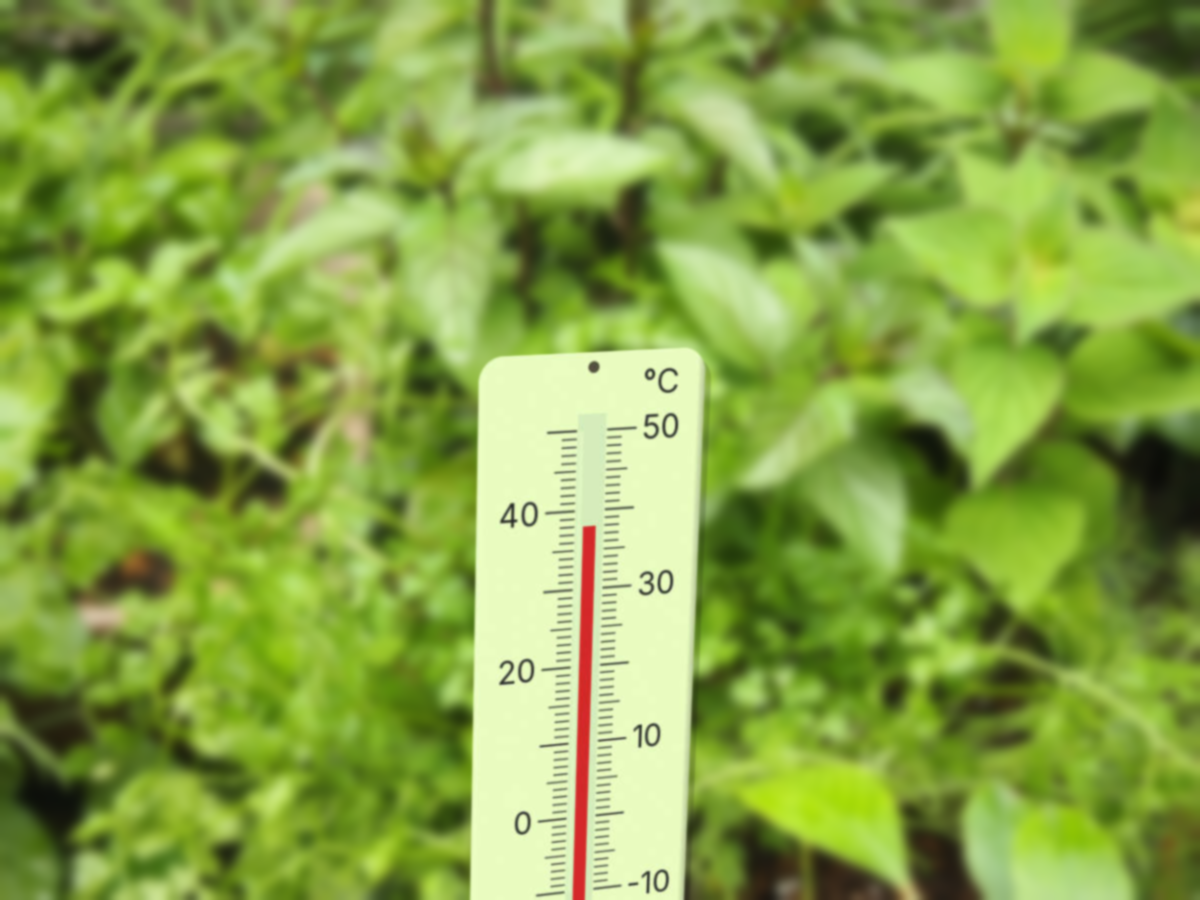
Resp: 38 °C
